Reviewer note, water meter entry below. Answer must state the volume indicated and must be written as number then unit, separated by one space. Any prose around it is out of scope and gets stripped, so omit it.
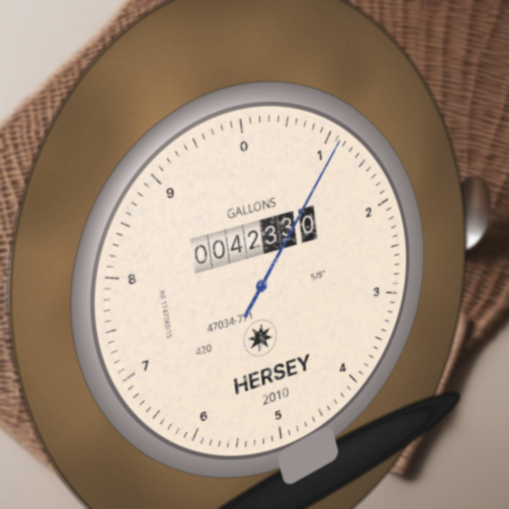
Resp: 42331.1 gal
